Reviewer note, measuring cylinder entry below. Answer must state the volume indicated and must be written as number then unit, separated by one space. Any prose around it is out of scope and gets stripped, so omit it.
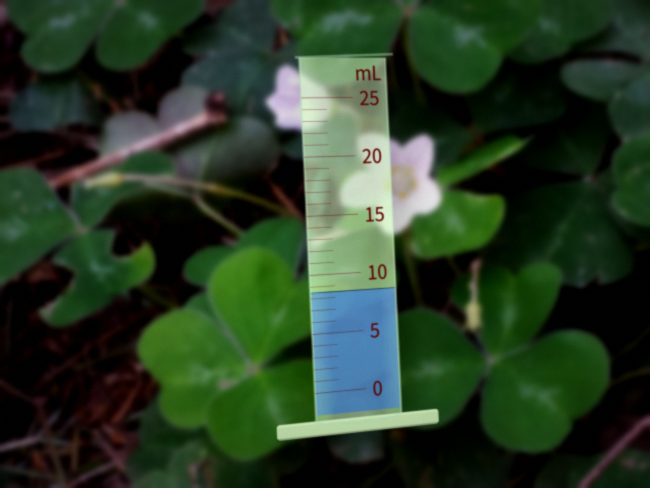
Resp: 8.5 mL
